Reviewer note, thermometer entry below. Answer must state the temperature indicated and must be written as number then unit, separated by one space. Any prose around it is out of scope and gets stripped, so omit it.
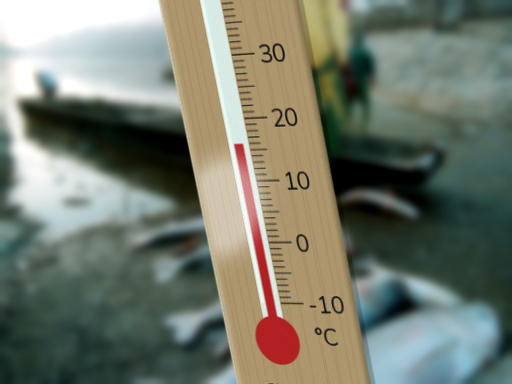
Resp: 16 °C
